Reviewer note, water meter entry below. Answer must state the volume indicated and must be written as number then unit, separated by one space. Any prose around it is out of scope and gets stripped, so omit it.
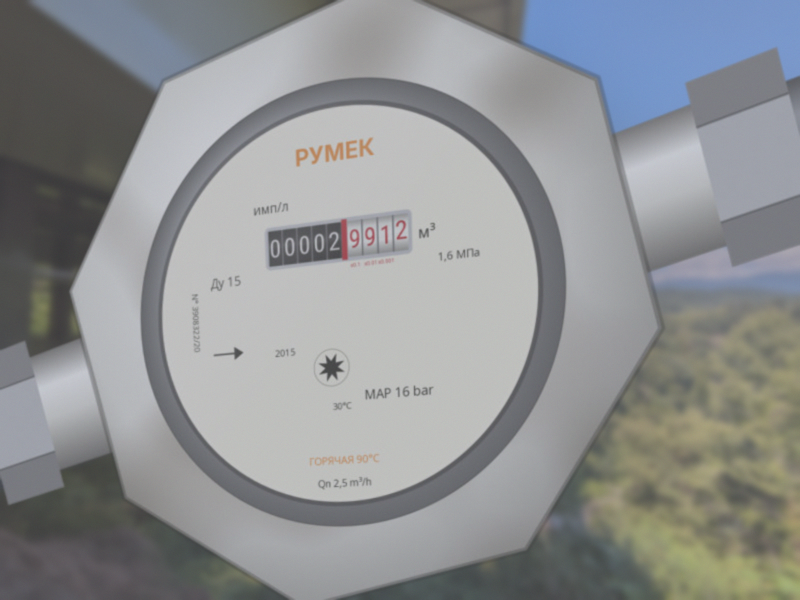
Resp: 2.9912 m³
